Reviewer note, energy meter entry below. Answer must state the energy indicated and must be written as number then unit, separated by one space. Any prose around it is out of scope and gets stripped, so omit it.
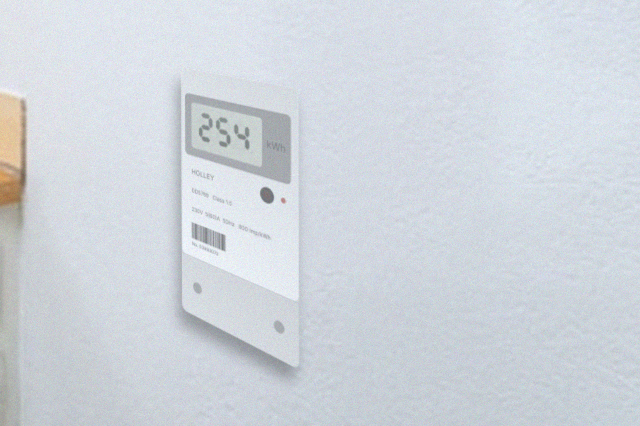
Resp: 254 kWh
